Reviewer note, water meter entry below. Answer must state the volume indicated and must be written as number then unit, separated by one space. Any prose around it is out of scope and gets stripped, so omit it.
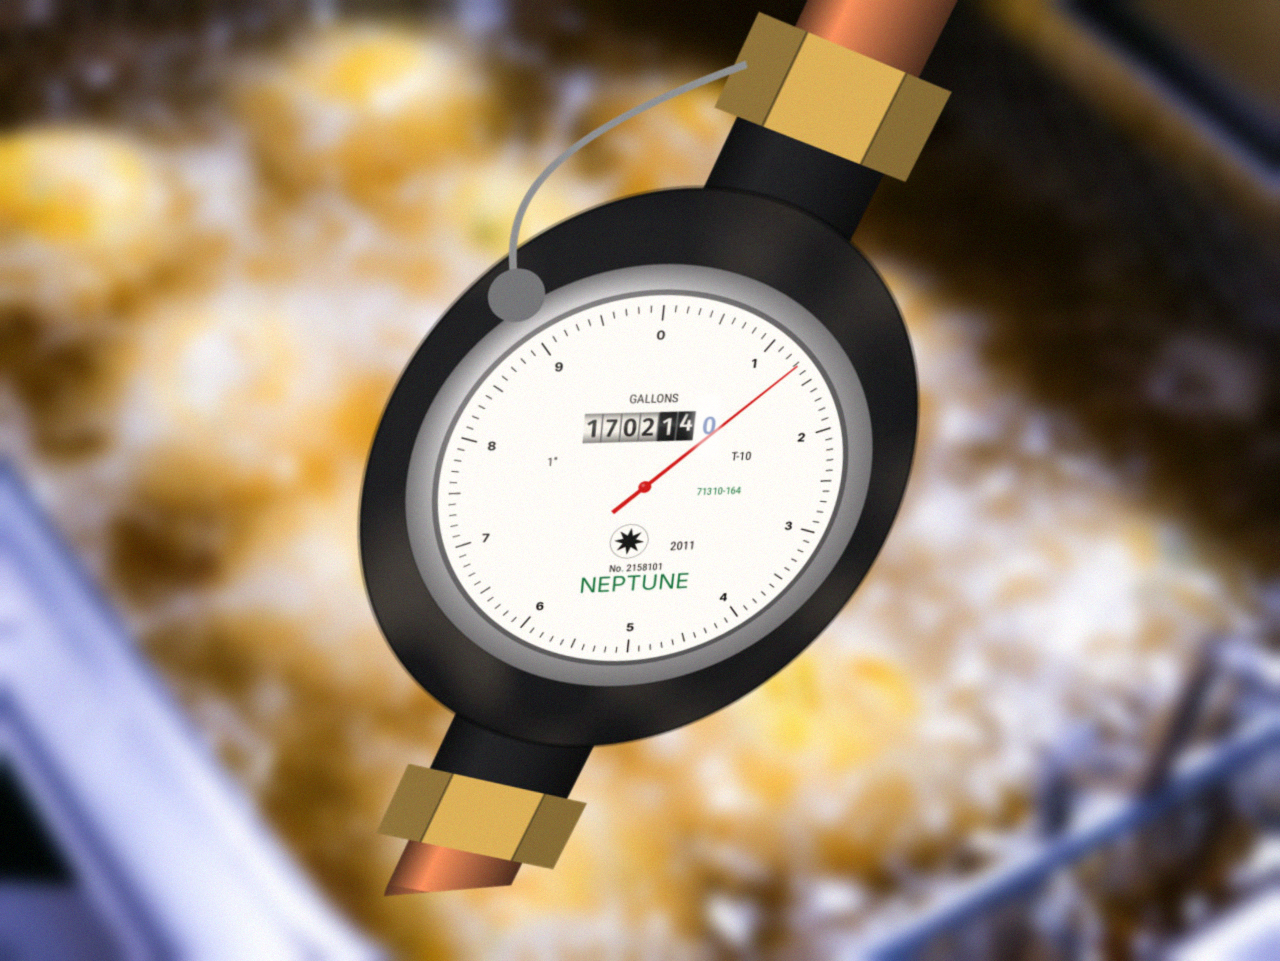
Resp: 1702141.3 gal
